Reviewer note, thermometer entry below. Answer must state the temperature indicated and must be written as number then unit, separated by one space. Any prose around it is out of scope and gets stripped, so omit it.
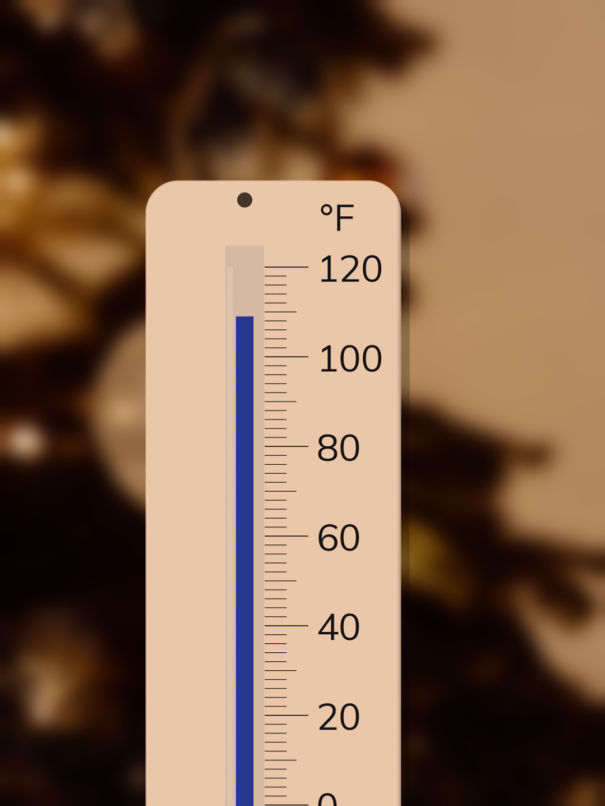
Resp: 109 °F
